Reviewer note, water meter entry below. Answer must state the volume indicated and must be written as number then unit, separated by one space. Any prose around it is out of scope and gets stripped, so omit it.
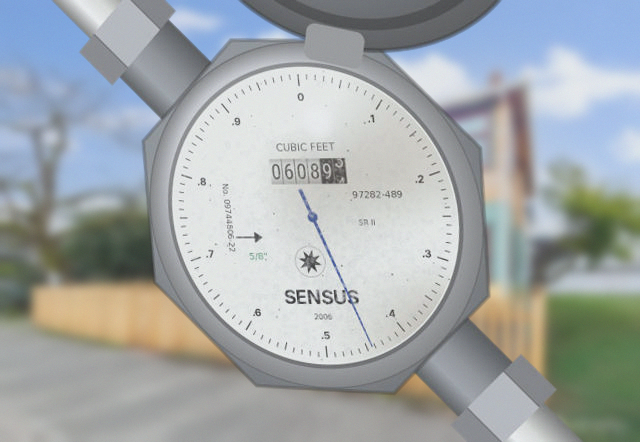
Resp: 60893.44 ft³
